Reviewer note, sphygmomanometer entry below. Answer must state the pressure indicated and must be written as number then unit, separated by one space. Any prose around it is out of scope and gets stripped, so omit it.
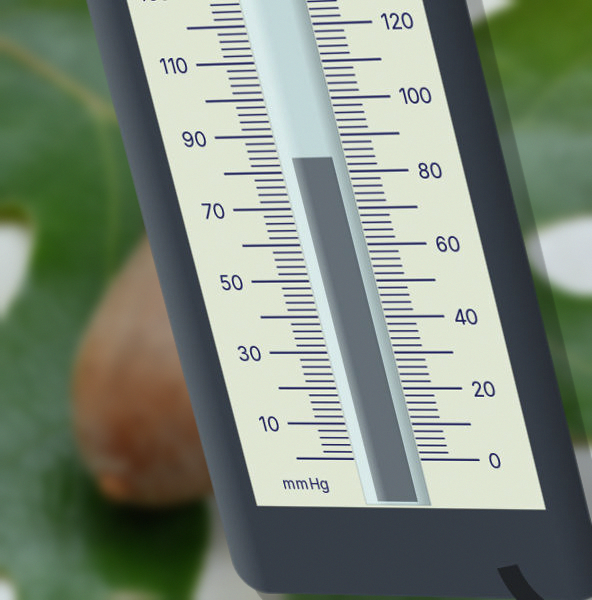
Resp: 84 mmHg
